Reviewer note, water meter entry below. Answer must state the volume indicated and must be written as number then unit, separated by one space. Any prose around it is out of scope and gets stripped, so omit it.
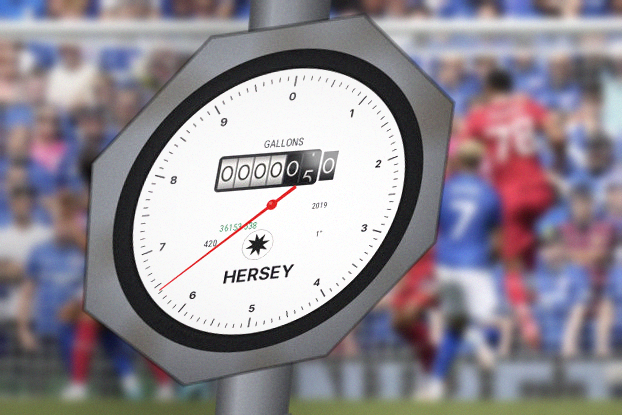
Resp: 46.4 gal
